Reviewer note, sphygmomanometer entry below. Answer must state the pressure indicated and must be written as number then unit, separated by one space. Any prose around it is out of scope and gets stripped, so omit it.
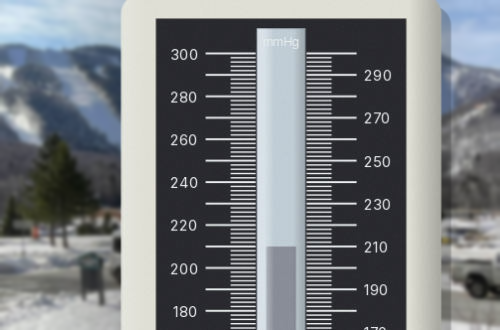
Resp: 210 mmHg
